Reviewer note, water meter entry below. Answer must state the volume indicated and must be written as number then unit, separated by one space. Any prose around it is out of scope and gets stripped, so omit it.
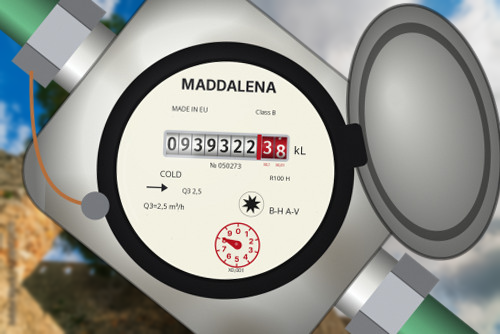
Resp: 939322.378 kL
